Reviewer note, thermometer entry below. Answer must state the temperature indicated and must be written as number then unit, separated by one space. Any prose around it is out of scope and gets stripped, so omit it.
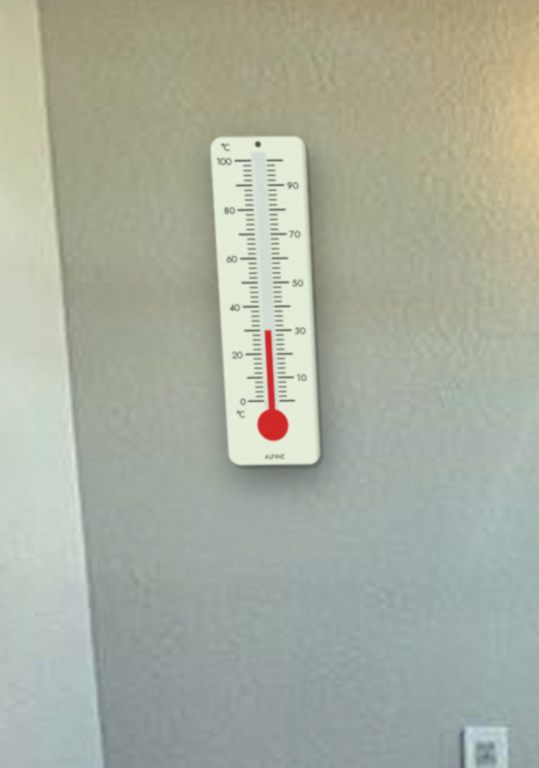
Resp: 30 °C
